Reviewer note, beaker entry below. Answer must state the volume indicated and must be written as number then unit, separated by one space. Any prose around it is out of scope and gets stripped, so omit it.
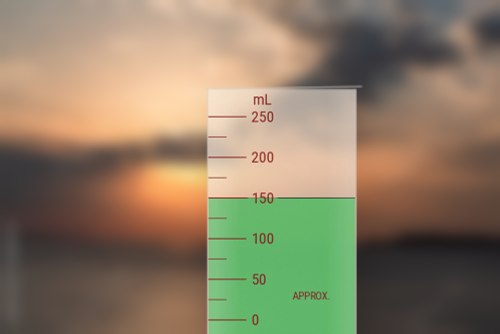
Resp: 150 mL
